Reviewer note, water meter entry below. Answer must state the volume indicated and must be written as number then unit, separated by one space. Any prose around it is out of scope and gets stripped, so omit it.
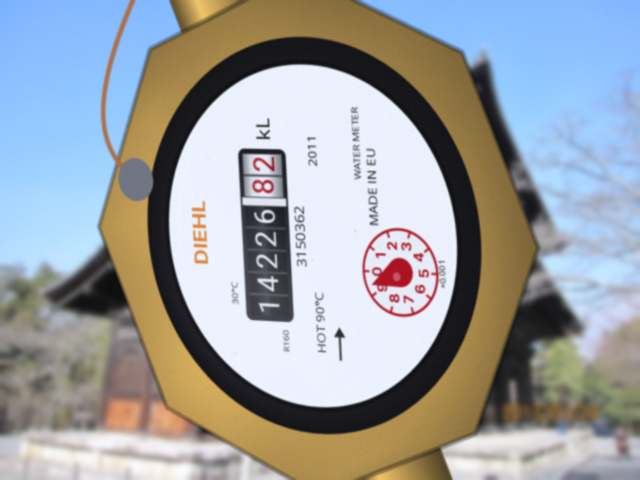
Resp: 14226.819 kL
